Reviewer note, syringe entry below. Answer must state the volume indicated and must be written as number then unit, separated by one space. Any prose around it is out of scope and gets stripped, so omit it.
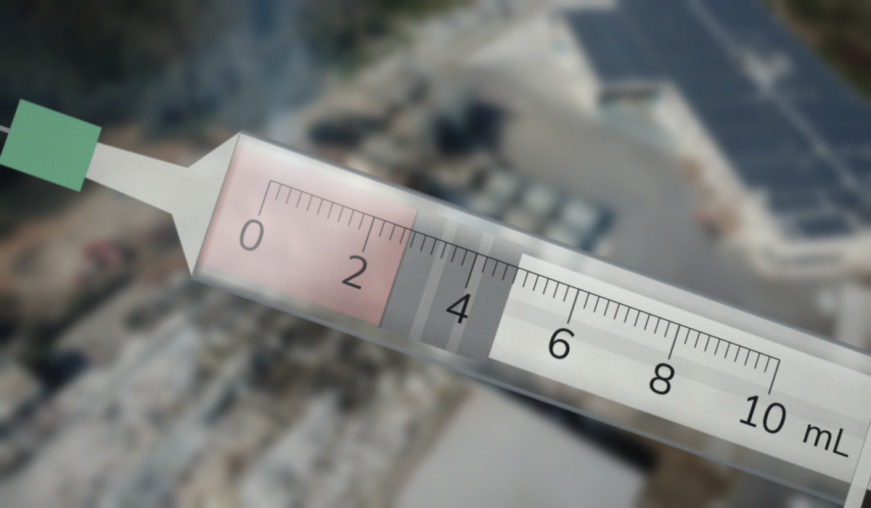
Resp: 2.7 mL
